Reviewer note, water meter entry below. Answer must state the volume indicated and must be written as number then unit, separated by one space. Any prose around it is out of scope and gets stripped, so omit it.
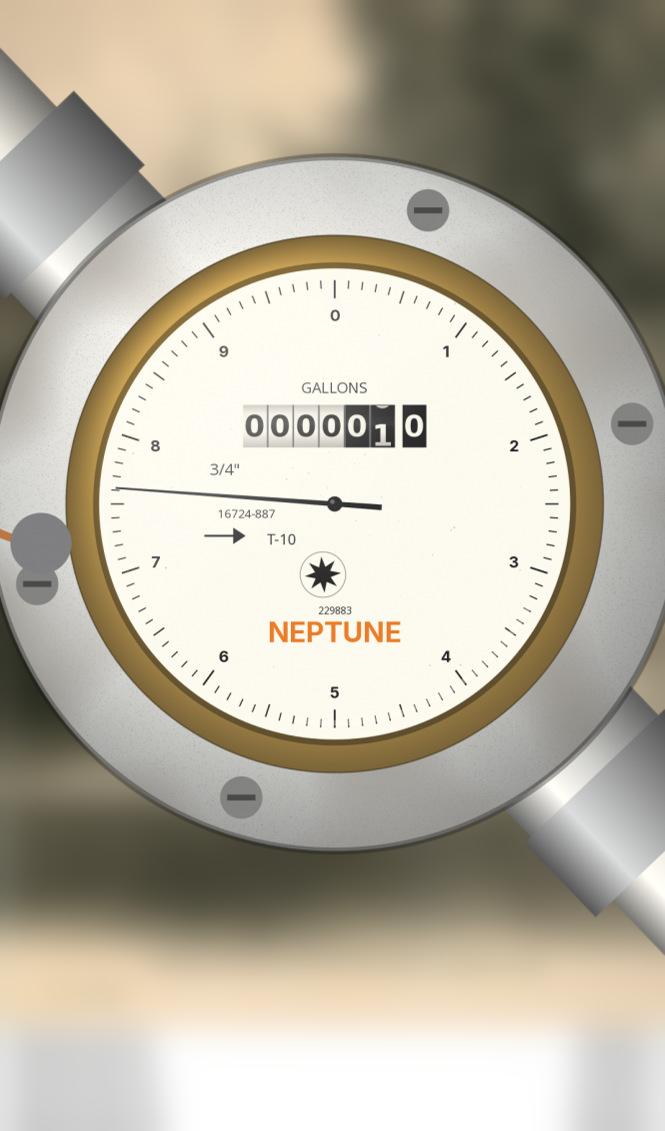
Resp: 7.6 gal
